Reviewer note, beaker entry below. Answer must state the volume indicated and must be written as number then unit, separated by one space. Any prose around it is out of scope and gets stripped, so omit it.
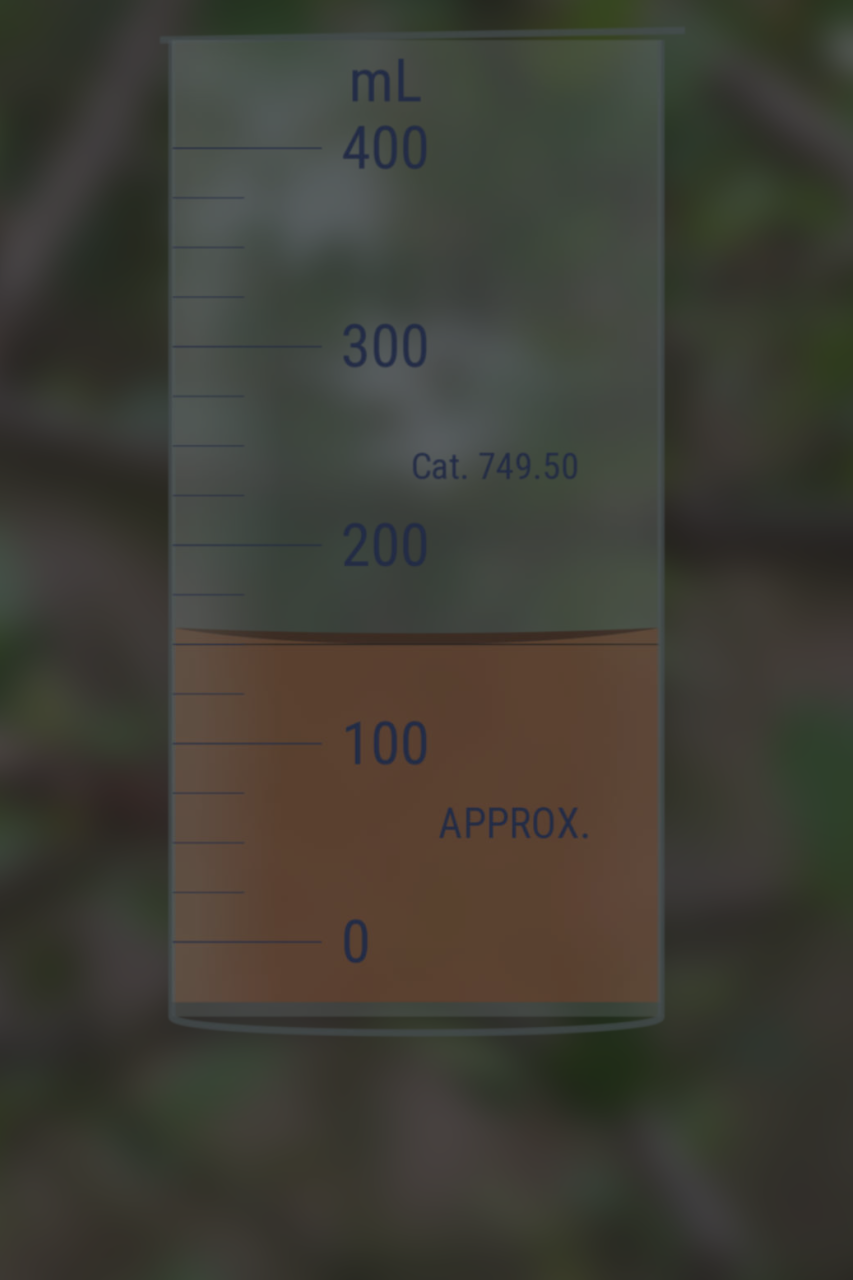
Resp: 150 mL
